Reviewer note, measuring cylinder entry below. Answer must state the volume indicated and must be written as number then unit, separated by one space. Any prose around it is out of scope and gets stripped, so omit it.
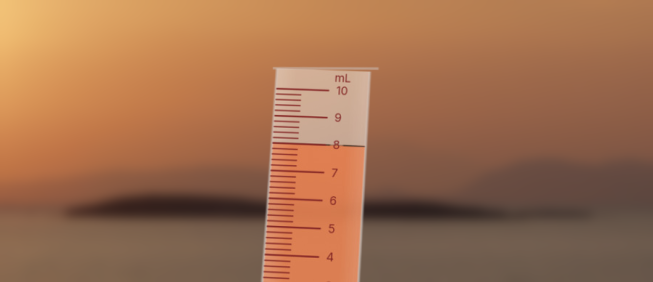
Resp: 8 mL
